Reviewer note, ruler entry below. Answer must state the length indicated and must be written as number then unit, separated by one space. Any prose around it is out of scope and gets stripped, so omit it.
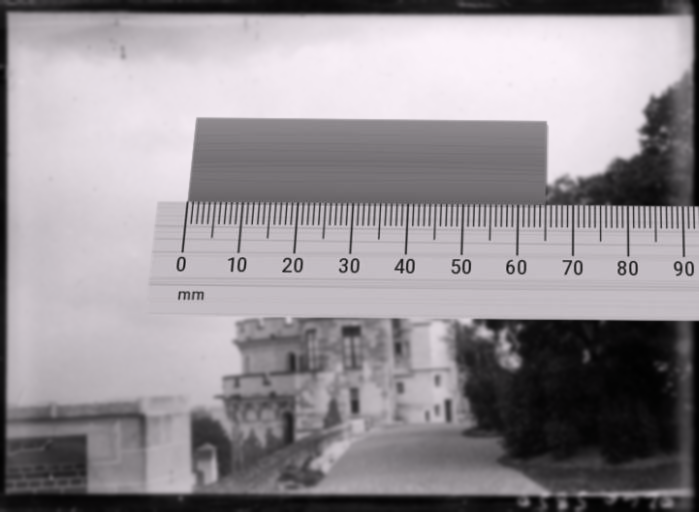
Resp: 65 mm
